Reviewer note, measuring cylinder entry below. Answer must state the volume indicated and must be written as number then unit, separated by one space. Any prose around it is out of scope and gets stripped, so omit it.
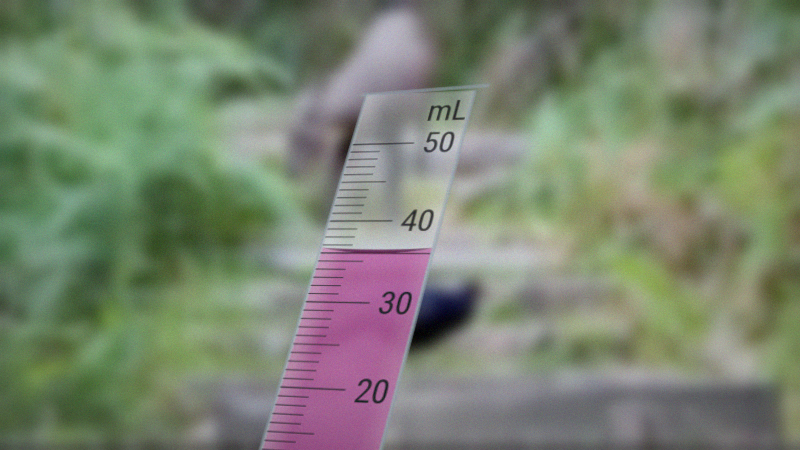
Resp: 36 mL
